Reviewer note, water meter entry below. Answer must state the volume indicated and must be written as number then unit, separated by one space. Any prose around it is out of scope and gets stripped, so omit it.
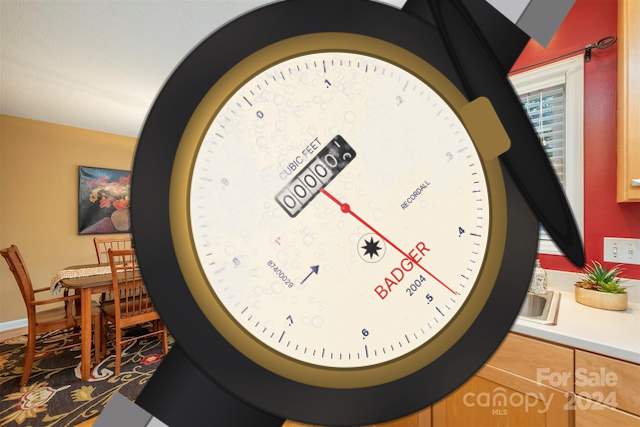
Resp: 1.47 ft³
